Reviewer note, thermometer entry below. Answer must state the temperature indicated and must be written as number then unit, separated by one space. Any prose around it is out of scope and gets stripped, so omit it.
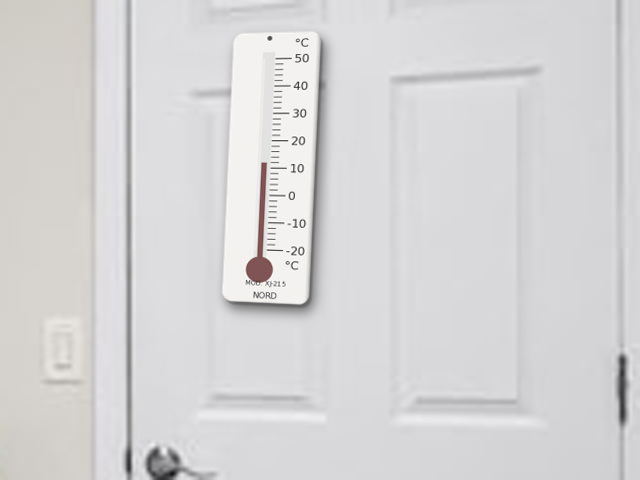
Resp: 12 °C
